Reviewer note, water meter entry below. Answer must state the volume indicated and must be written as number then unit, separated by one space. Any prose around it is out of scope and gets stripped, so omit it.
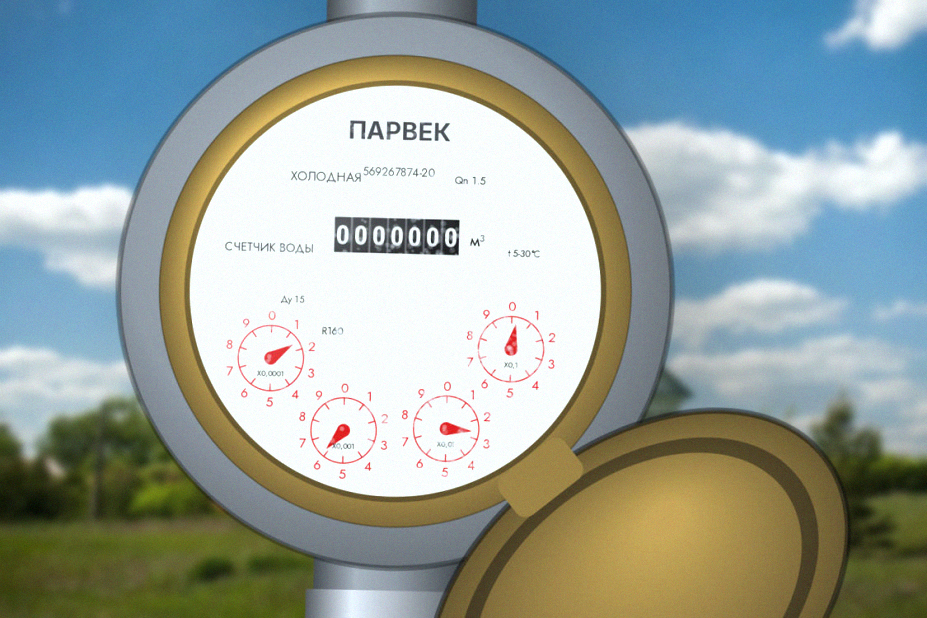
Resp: 0.0261 m³
